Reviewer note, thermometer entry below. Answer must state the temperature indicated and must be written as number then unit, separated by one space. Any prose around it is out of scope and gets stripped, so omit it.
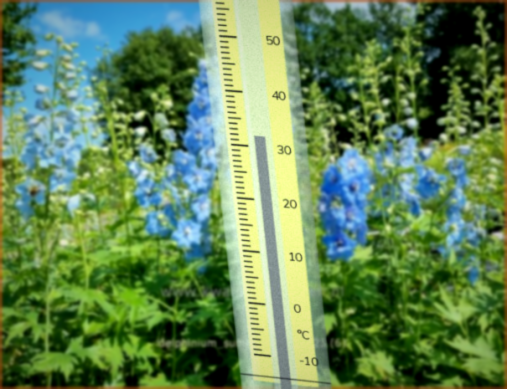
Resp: 32 °C
